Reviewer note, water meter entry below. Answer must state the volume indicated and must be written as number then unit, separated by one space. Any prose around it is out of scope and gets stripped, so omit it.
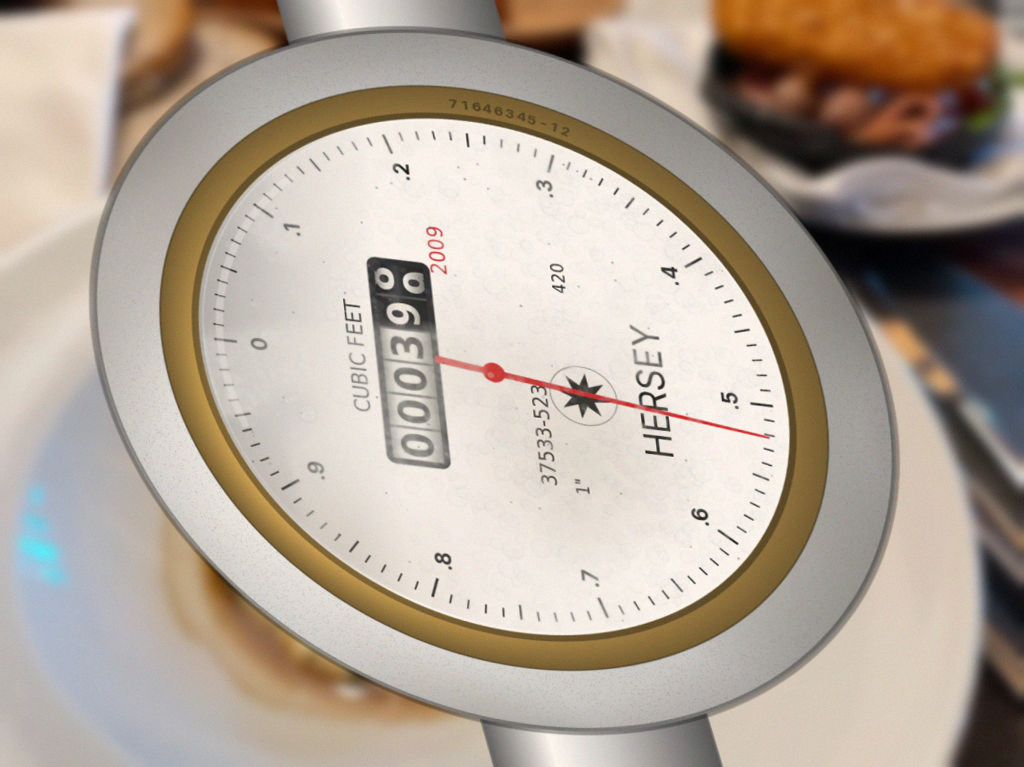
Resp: 398.52 ft³
